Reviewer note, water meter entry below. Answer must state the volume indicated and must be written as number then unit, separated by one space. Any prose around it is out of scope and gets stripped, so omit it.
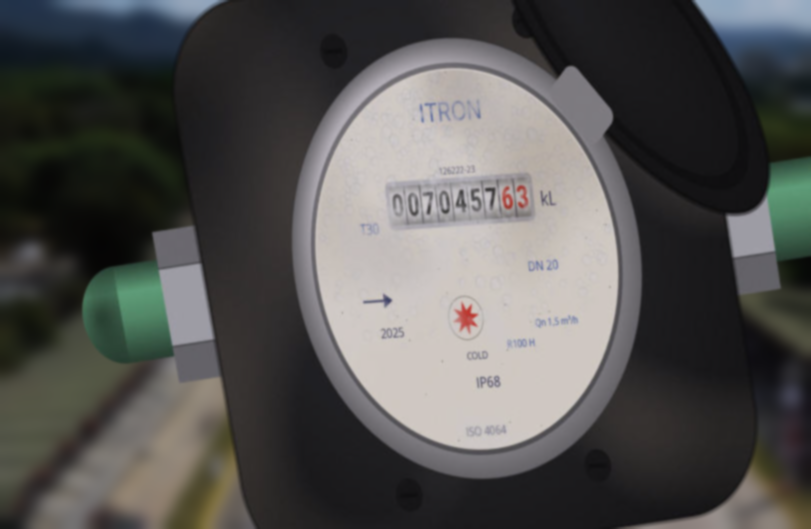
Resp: 70457.63 kL
